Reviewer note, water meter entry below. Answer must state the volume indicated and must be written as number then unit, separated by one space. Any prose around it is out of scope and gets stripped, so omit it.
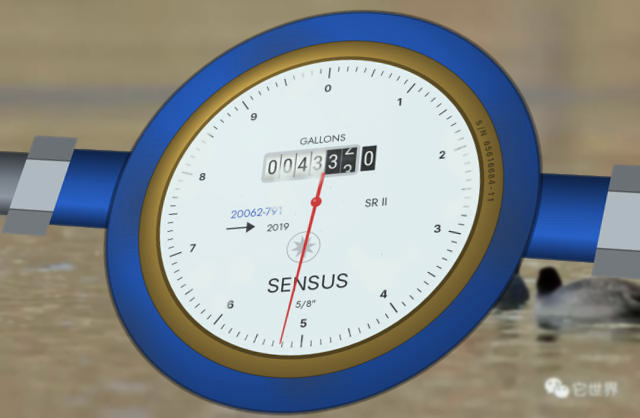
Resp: 43325.2 gal
